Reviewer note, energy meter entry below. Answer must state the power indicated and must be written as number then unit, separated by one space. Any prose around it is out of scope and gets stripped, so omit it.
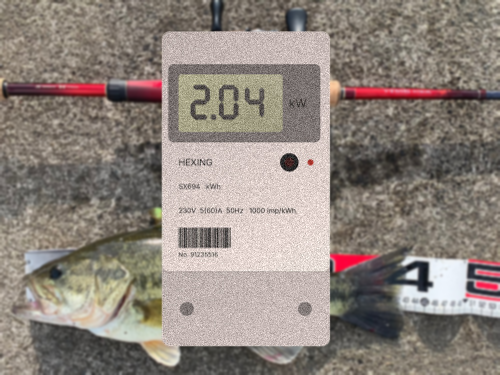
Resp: 2.04 kW
